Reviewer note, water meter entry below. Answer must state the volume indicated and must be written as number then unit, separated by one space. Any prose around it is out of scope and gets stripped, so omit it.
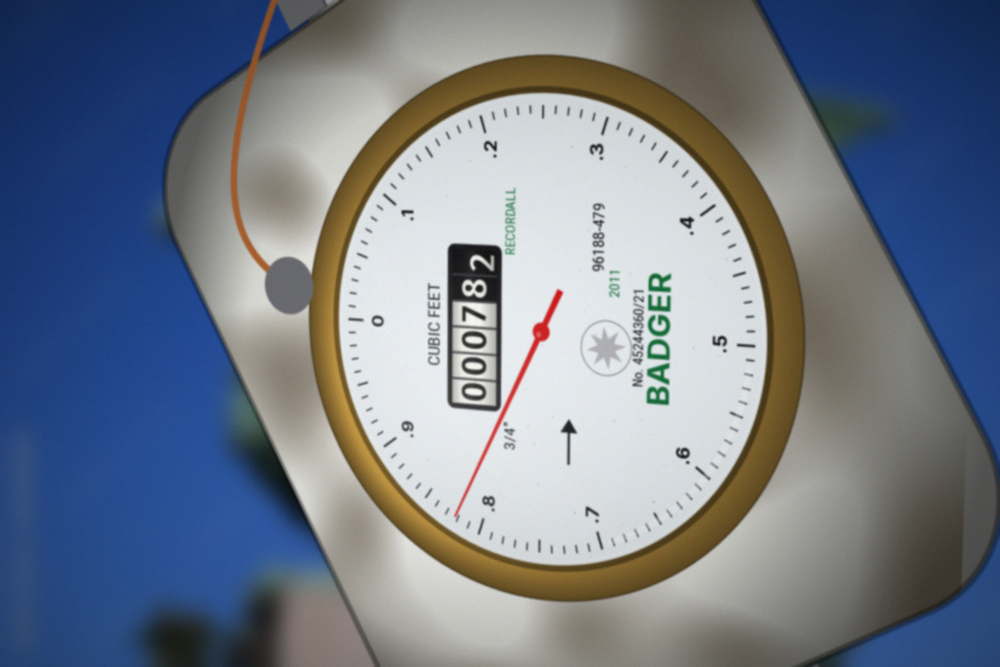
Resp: 781.82 ft³
